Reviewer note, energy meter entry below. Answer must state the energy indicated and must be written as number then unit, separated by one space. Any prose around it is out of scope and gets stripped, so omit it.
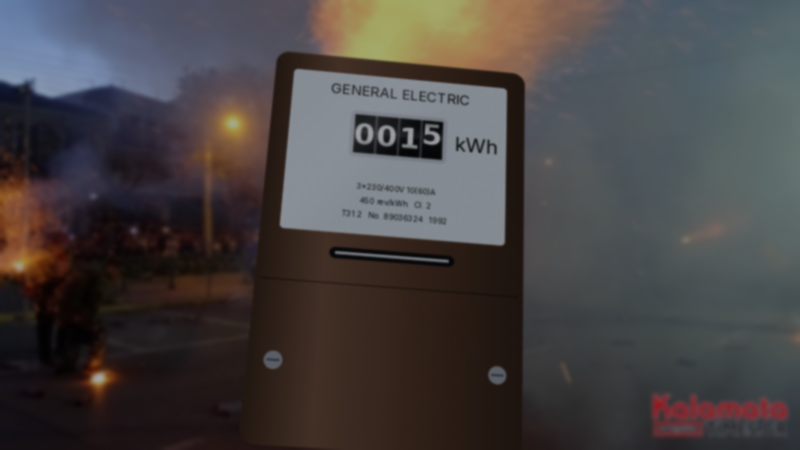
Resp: 15 kWh
